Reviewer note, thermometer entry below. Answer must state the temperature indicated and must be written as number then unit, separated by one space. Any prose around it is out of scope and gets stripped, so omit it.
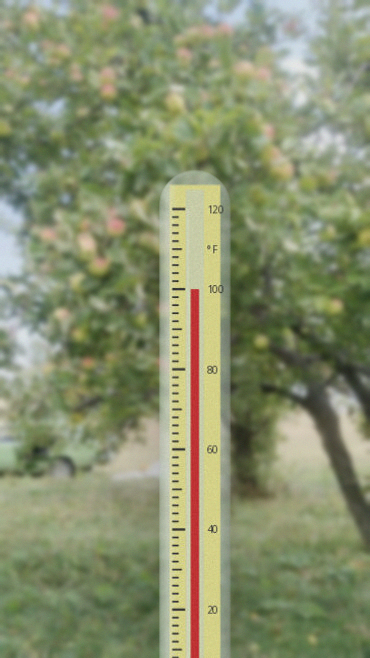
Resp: 100 °F
